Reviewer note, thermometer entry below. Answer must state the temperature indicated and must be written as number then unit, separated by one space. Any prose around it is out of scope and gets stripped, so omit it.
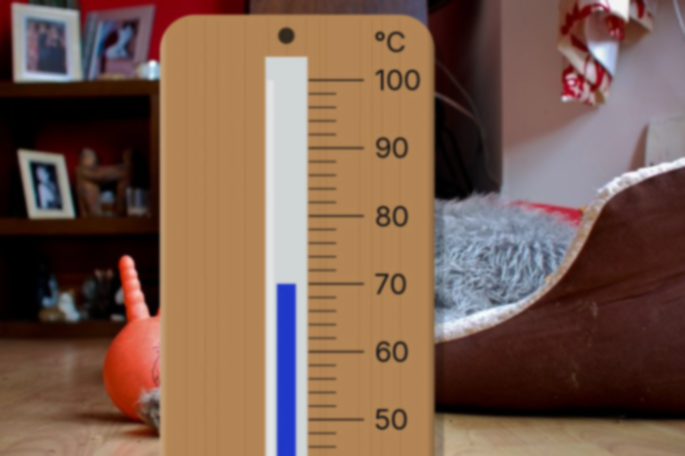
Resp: 70 °C
